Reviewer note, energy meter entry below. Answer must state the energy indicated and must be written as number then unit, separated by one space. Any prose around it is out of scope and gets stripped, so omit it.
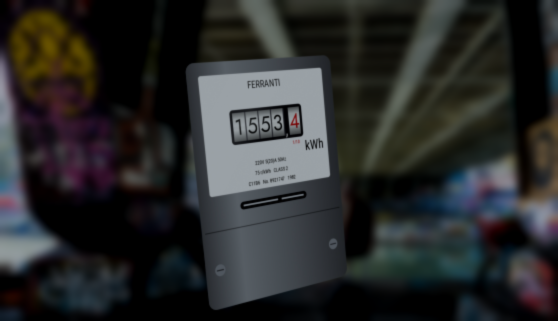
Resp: 1553.4 kWh
